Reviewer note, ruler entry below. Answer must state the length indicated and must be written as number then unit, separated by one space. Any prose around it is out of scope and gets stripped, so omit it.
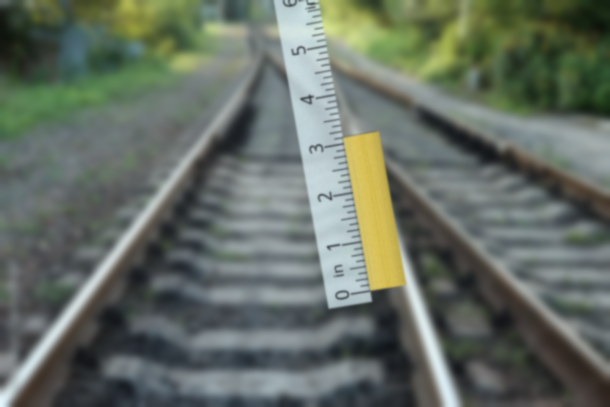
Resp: 3.125 in
